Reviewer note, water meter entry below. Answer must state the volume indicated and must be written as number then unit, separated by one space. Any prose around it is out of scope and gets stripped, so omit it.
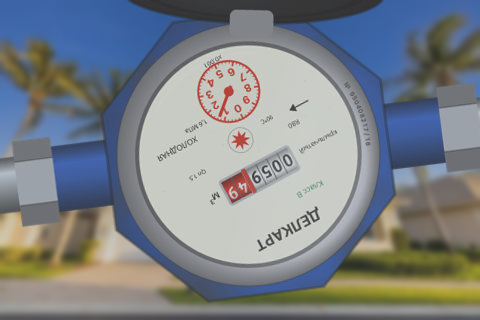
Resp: 59.491 m³
